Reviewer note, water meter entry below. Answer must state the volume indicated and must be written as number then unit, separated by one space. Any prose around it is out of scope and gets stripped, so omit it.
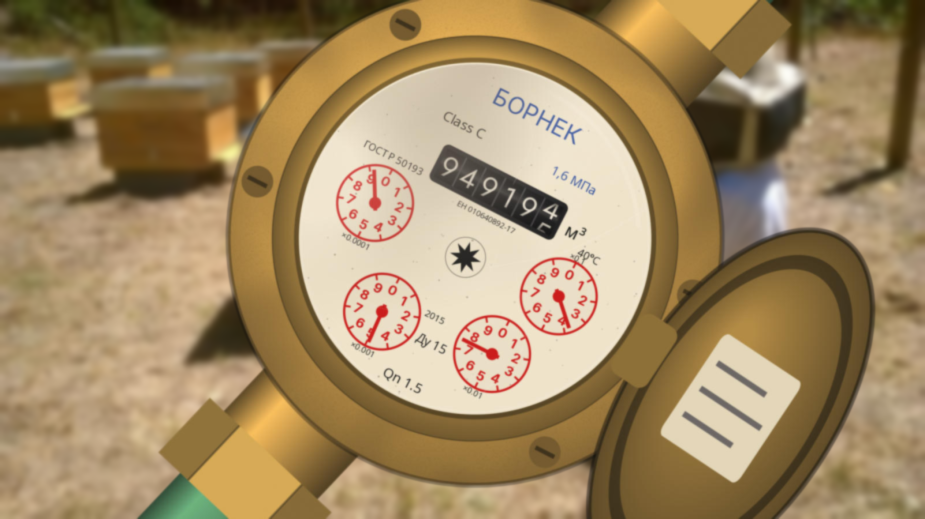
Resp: 949194.3749 m³
